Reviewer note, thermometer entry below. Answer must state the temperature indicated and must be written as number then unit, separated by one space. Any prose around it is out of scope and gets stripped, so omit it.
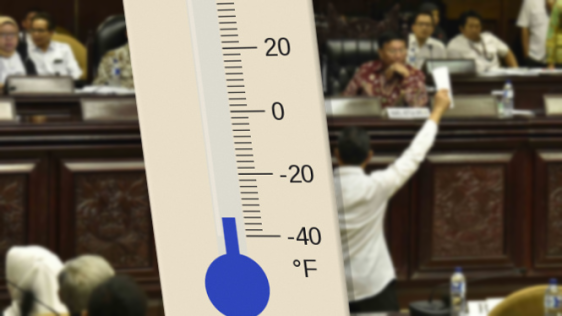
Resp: -34 °F
